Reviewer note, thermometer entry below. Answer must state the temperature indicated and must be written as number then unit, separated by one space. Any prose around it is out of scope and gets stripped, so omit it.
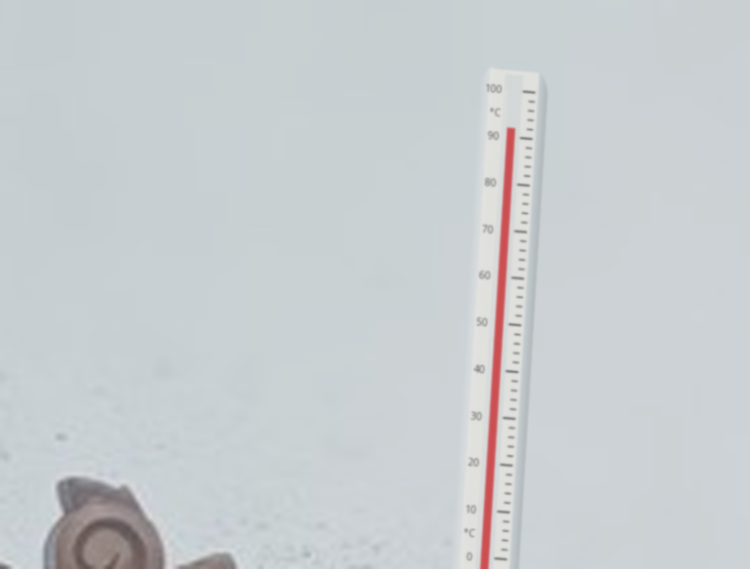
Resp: 92 °C
